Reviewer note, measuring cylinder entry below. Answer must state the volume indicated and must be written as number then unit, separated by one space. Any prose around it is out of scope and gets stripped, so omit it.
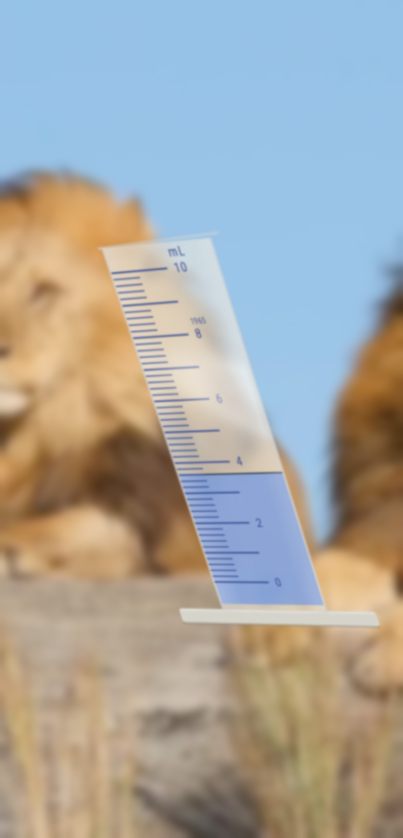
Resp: 3.6 mL
